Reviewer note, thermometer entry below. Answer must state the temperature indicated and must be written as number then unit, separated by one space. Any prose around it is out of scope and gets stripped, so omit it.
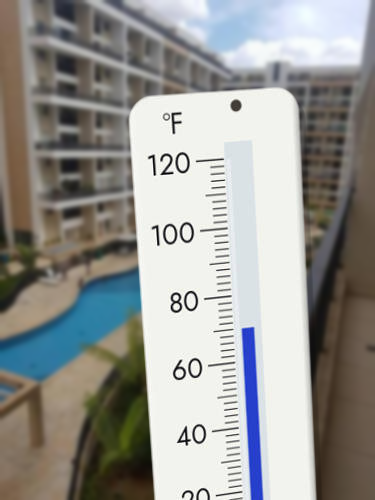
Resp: 70 °F
